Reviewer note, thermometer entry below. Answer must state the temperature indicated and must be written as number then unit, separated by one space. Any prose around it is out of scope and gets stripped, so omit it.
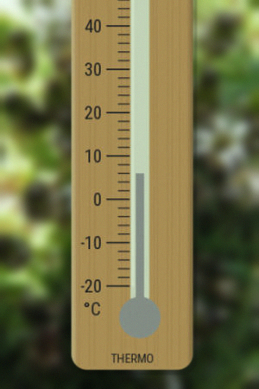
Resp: 6 °C
